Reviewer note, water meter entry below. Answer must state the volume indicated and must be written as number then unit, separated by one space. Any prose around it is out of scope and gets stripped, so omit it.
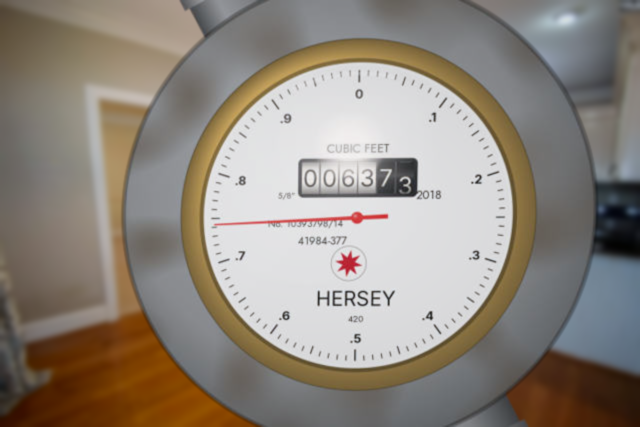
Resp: 6372.74 ft³
